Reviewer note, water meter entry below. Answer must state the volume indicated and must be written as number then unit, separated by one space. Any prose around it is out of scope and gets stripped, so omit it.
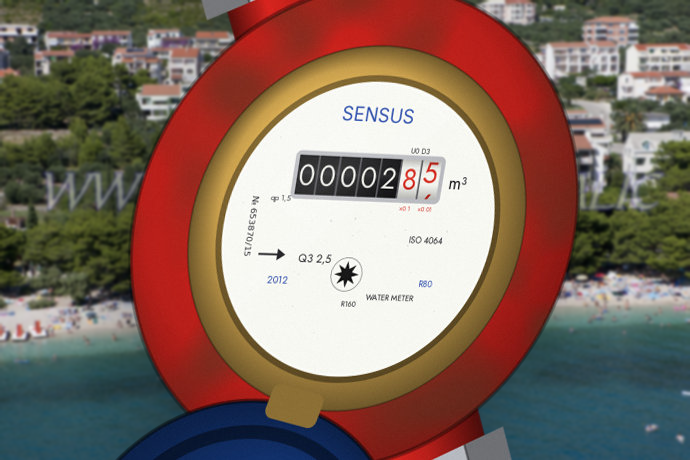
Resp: 2.85 m³
